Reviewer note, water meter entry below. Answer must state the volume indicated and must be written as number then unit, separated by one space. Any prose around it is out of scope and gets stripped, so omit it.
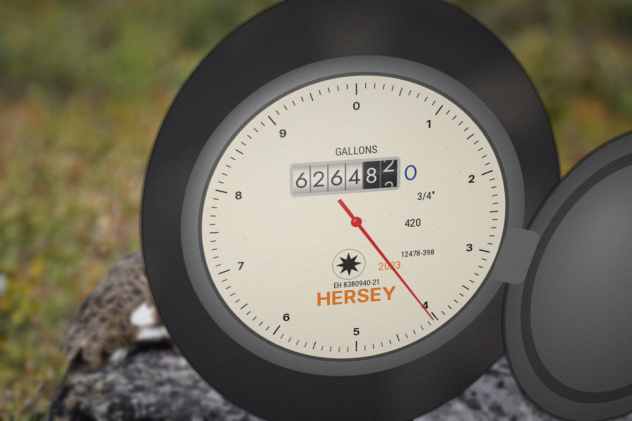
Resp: 6264824.0 gal
